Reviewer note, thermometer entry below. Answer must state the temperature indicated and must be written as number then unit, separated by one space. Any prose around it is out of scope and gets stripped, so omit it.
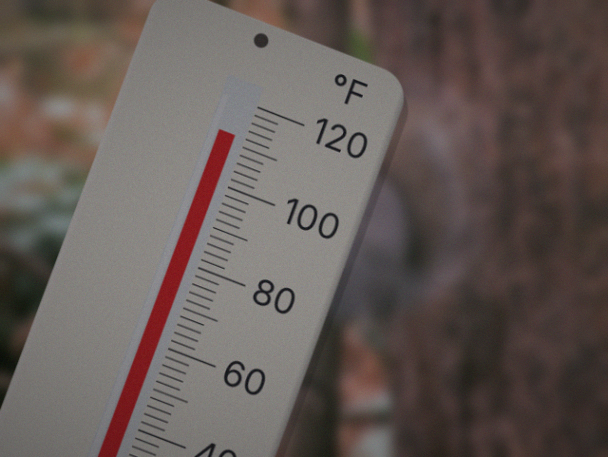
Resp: 112 °F
